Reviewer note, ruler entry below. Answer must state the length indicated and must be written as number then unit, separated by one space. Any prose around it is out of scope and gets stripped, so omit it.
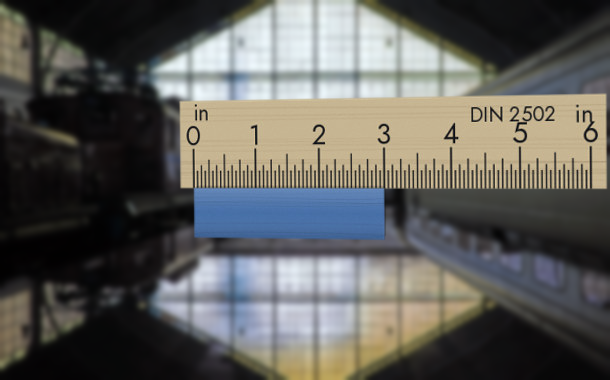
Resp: 3 in
